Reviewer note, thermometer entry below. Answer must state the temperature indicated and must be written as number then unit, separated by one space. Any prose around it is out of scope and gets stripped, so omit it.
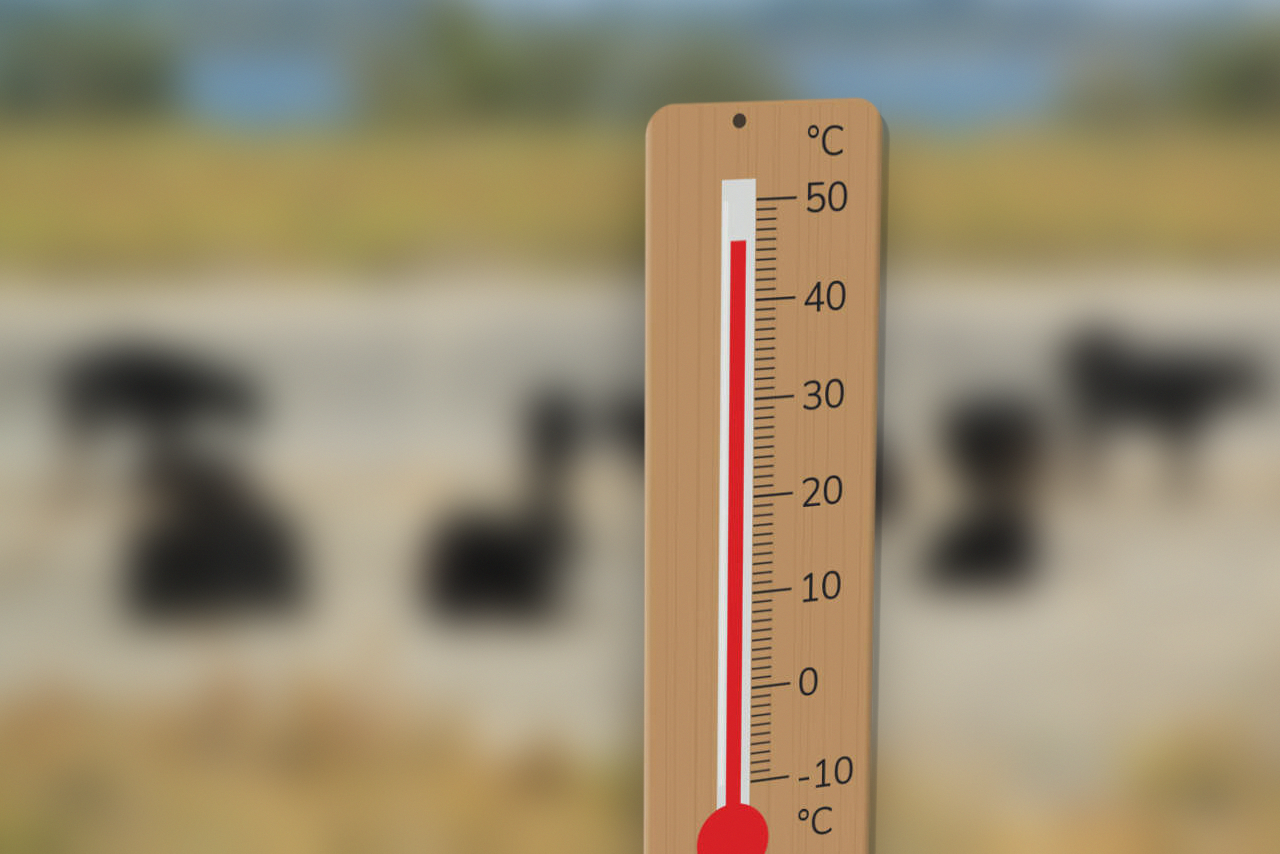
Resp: 46 °C
